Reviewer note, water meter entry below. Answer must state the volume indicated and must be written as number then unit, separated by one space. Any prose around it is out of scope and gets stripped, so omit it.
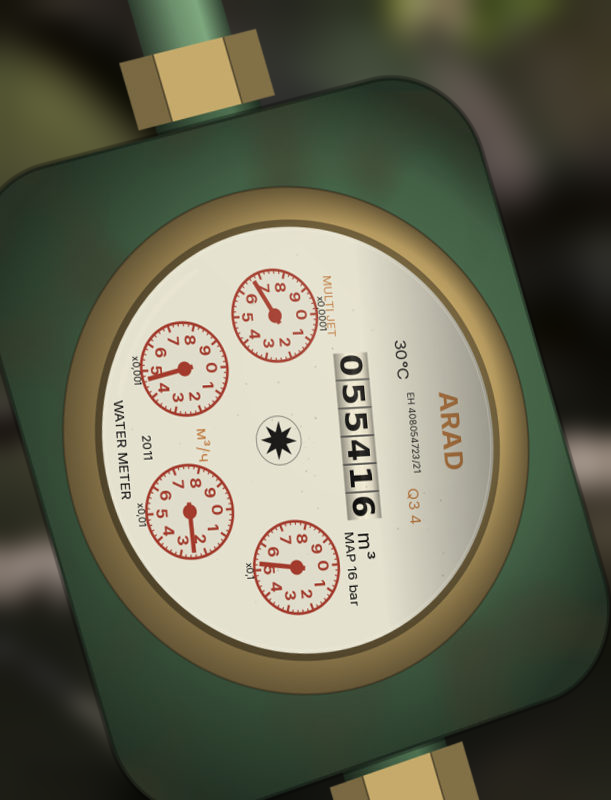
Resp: 55416.5246 m³
